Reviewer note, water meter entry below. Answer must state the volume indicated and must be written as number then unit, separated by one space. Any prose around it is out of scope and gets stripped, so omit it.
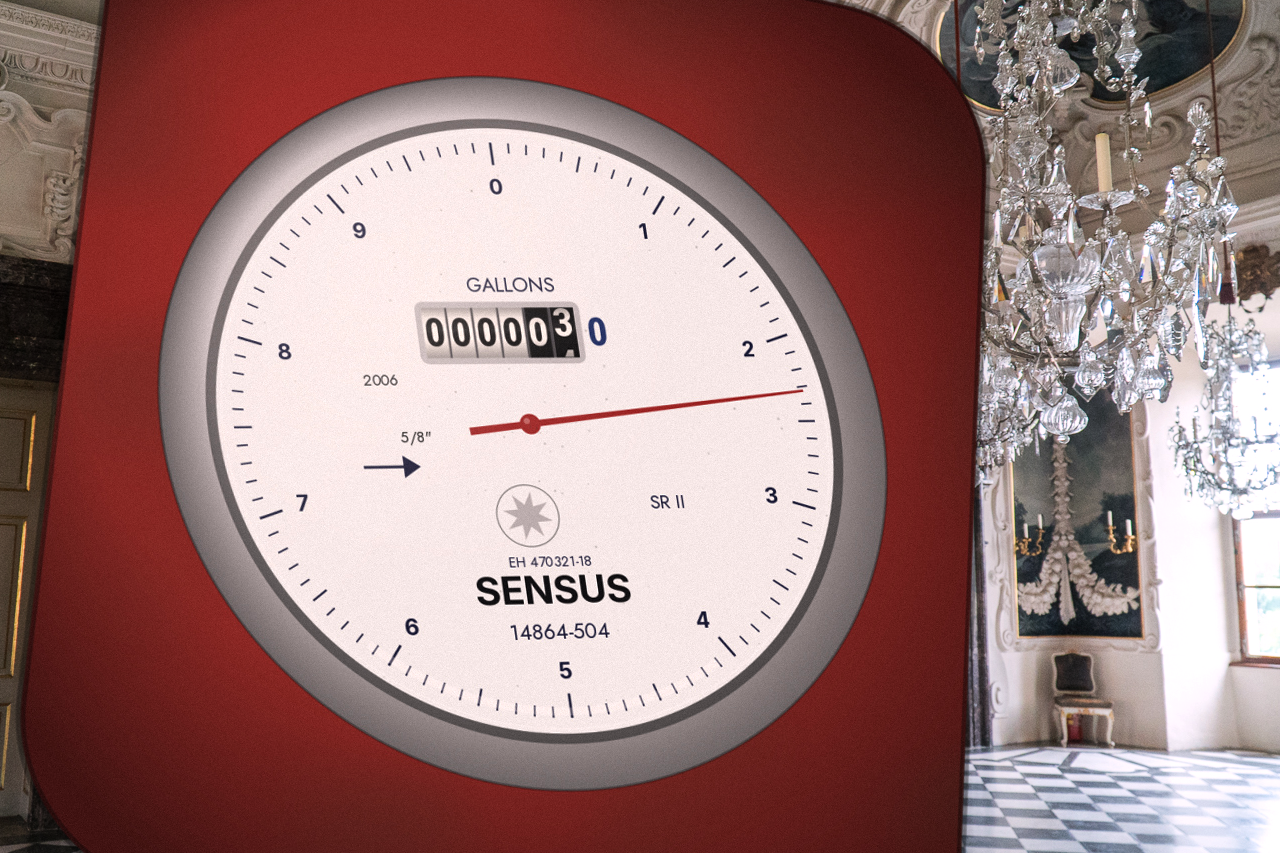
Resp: 32.3 gal
